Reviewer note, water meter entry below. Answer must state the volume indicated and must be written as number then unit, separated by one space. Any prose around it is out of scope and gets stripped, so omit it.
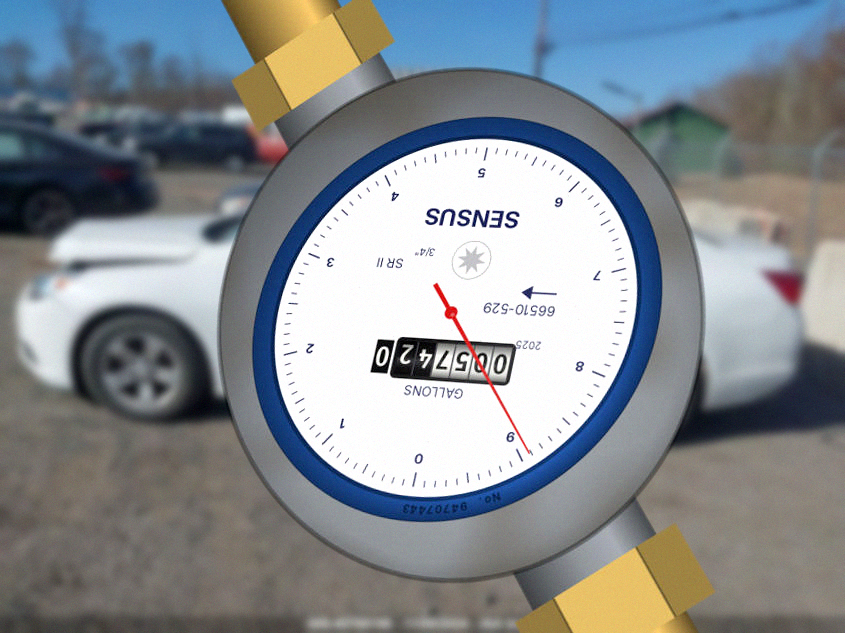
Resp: 57418.9 gal
